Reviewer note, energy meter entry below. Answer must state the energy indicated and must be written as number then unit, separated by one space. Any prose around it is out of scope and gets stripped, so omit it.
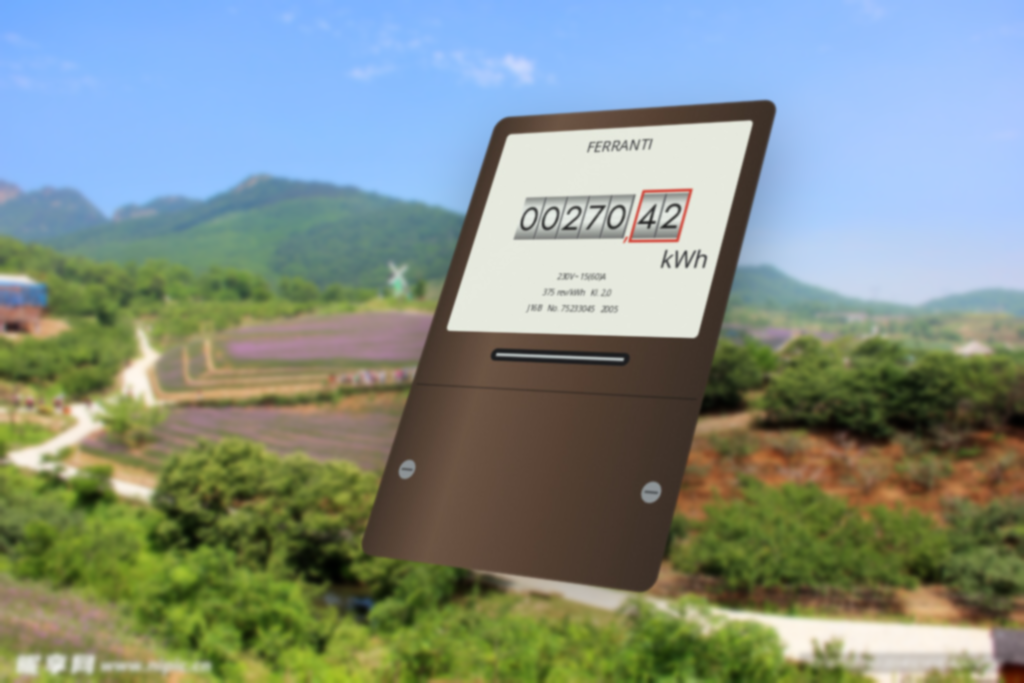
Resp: 270.42 kWh
